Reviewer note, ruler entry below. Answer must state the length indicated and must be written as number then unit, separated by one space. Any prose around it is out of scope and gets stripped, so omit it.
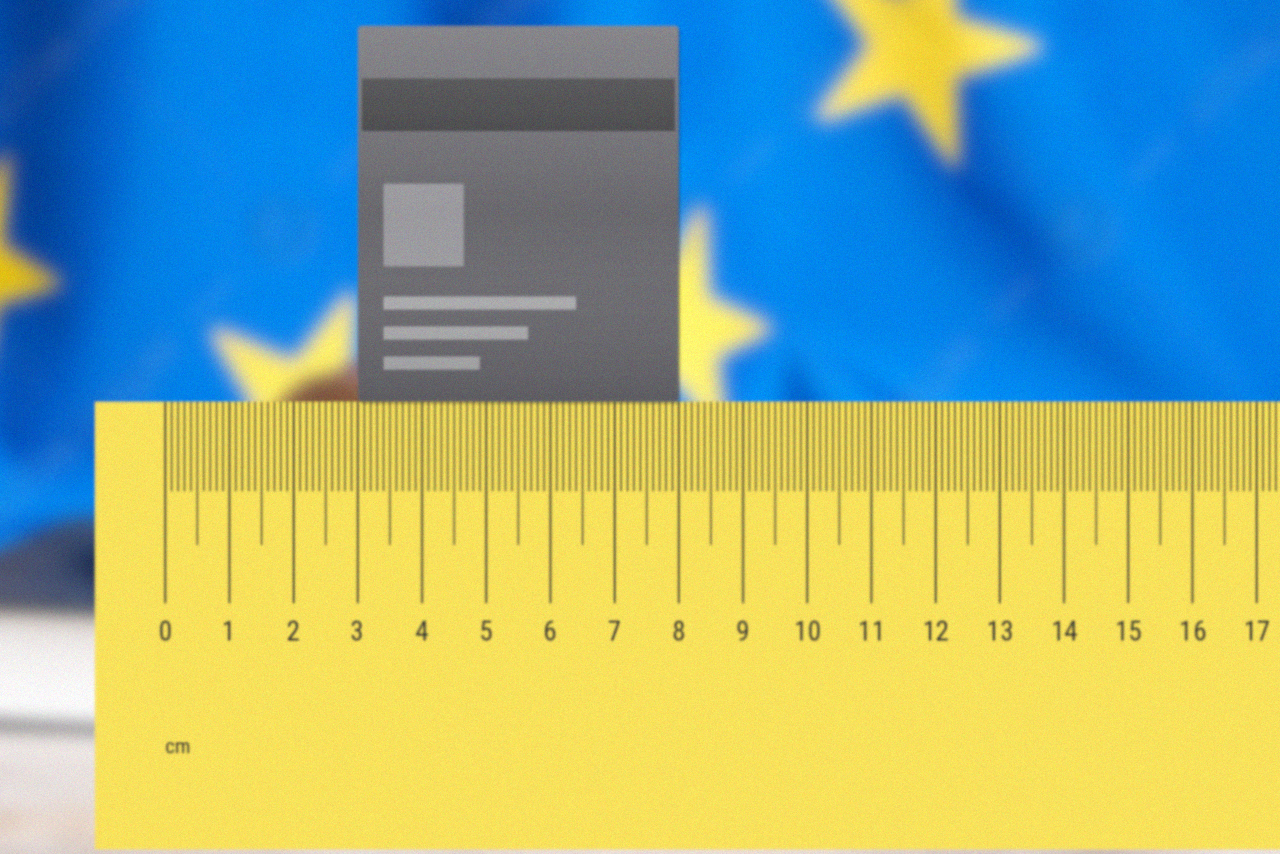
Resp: 5 cm
